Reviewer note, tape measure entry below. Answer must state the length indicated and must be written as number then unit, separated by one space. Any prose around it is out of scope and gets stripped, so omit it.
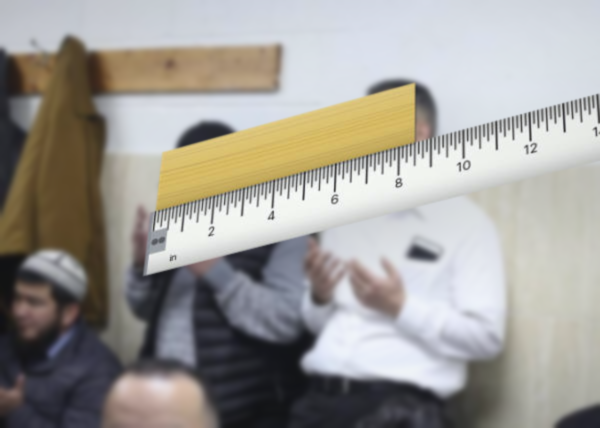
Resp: 8.5 in
